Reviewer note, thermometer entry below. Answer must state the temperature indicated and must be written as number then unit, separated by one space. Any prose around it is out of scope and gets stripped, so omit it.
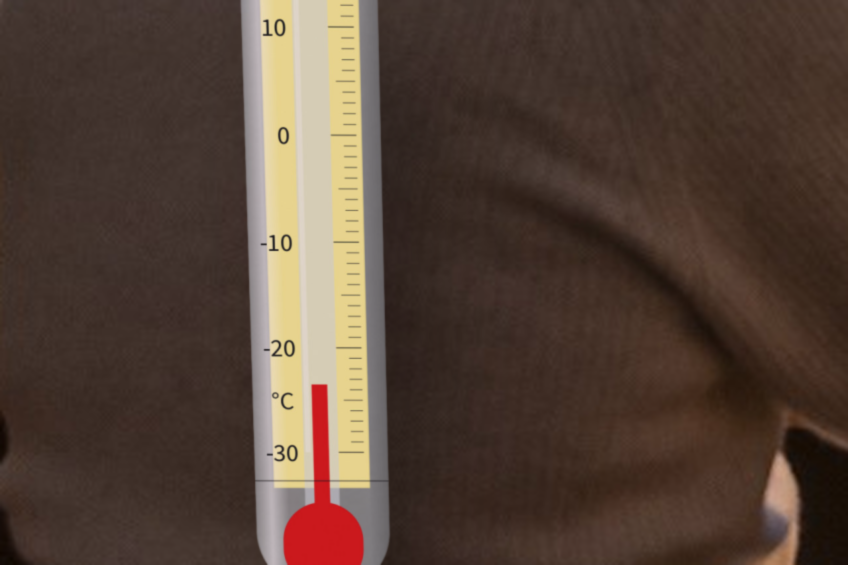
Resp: -23.5 °C
